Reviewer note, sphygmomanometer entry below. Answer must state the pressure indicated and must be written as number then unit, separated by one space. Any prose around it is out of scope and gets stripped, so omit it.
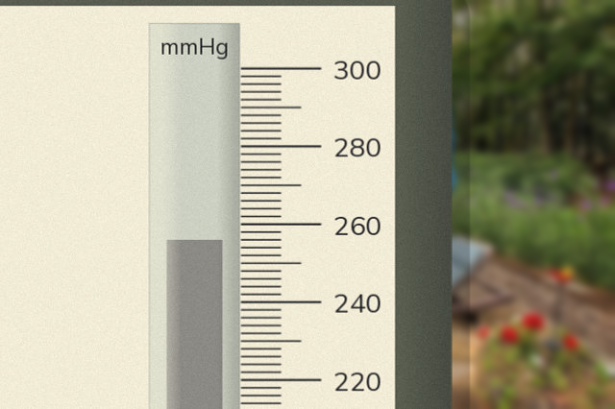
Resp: 256 mmHg
